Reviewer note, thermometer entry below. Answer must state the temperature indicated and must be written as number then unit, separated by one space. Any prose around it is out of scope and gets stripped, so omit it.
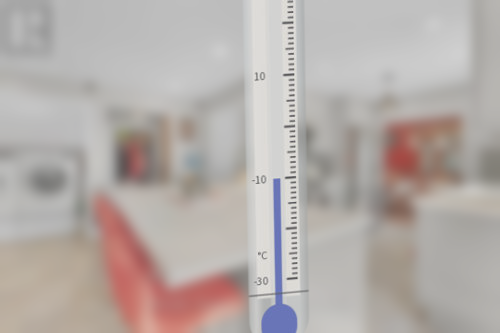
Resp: -10 °C
